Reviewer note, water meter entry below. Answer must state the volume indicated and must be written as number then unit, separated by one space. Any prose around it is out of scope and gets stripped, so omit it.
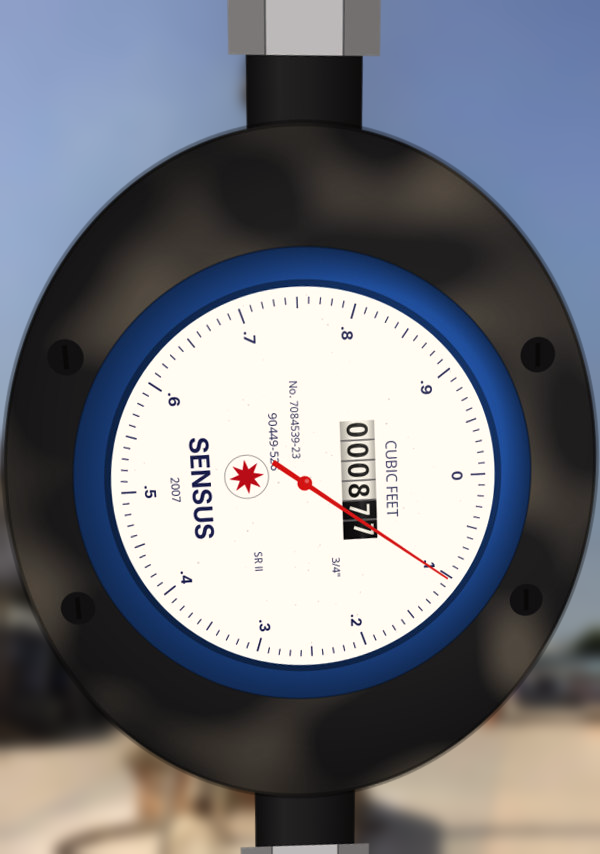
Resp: 877.10 ft³
